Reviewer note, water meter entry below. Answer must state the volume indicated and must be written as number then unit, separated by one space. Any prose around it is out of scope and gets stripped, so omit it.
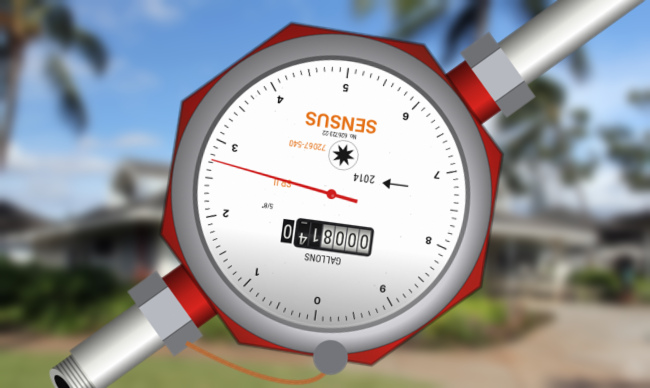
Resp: 8142.7 gal
